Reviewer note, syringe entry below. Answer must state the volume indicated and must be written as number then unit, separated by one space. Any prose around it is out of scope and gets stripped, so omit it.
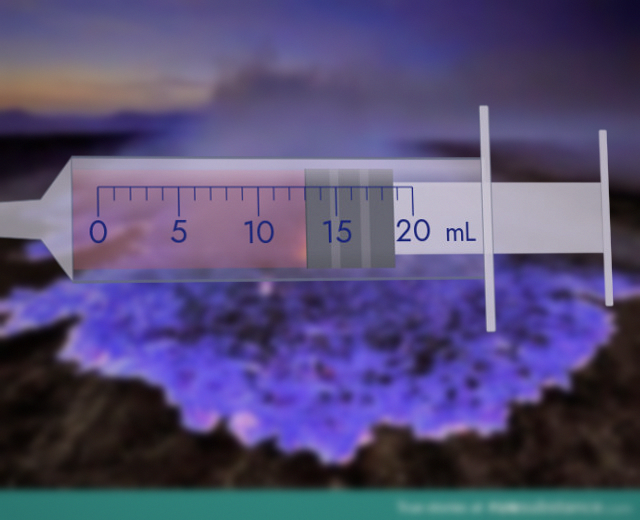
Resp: 13 mL
